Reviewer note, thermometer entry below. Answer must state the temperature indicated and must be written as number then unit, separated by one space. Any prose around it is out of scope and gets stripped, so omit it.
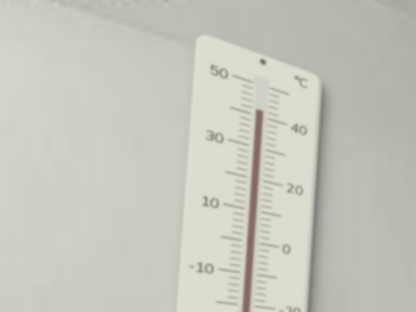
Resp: 42 °C
